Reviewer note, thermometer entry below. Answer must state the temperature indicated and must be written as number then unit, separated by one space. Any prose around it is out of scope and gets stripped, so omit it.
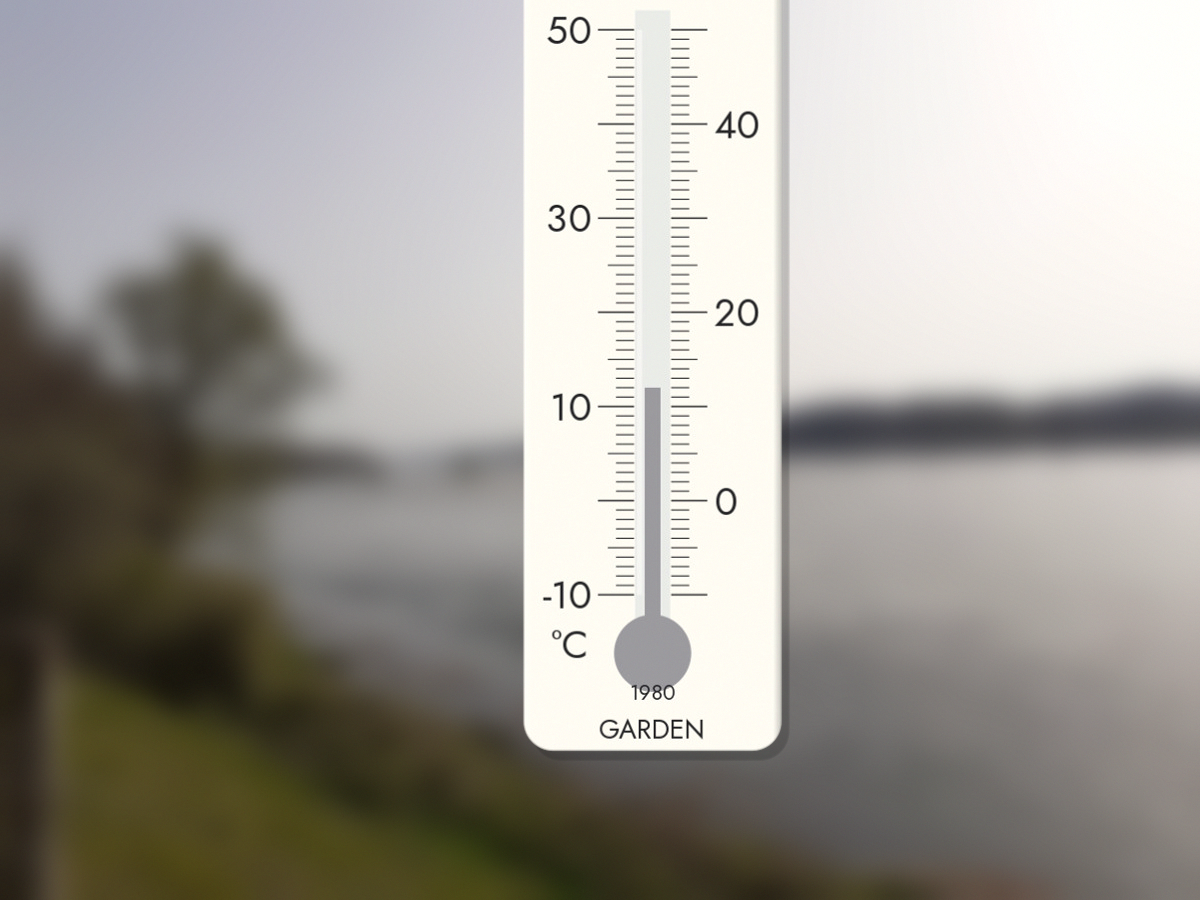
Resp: 12 °C
